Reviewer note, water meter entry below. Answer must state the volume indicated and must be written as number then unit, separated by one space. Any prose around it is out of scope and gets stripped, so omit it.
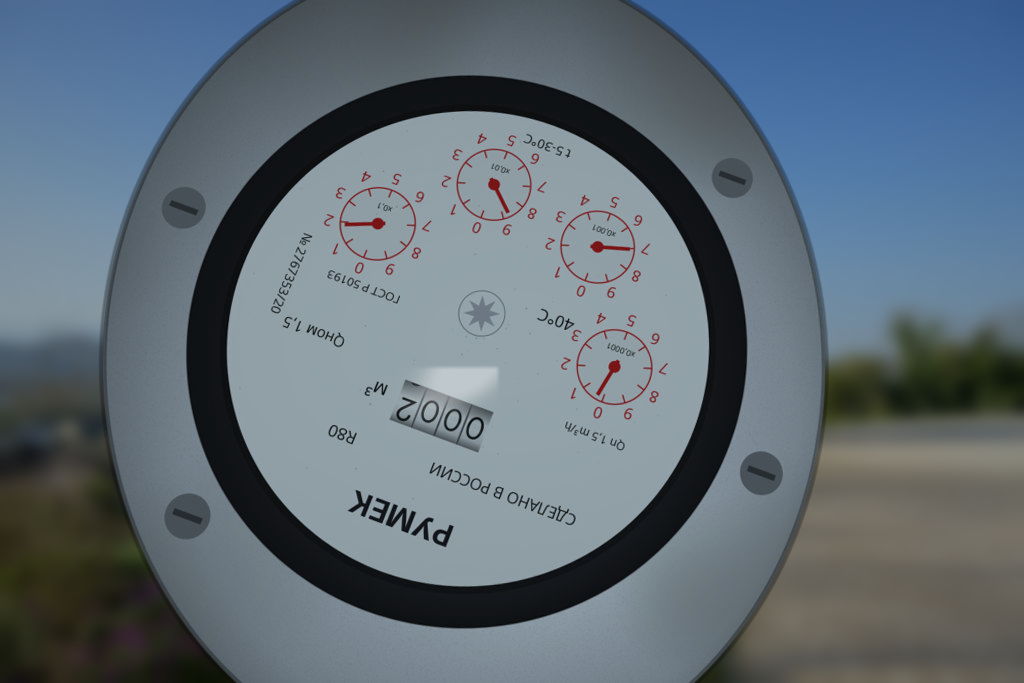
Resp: 2.1870 m³
